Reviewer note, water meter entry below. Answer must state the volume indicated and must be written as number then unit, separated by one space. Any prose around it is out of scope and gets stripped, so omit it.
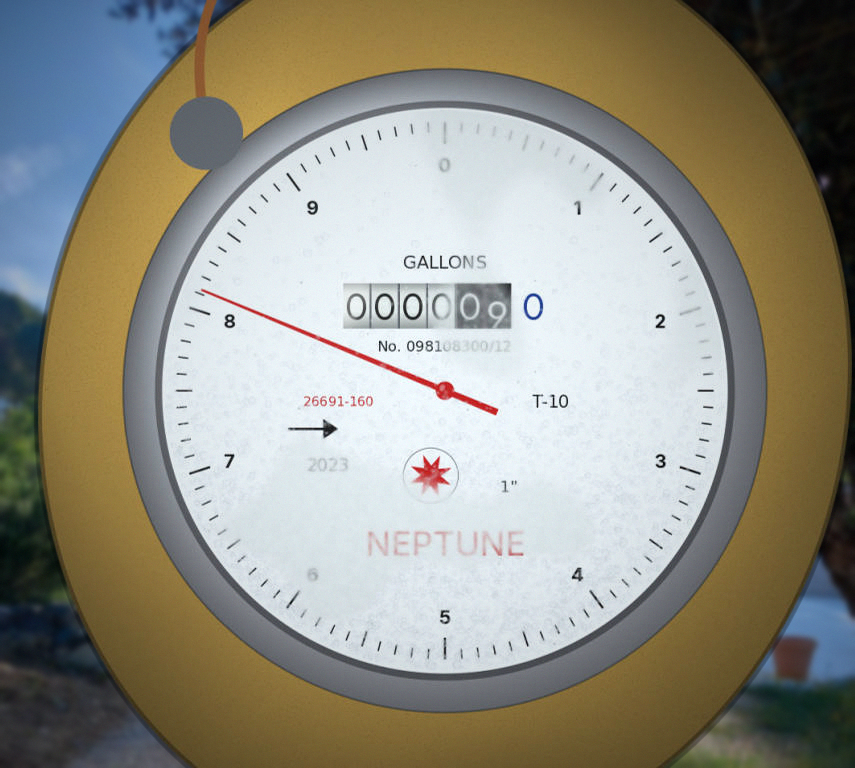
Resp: 88.1 gal
